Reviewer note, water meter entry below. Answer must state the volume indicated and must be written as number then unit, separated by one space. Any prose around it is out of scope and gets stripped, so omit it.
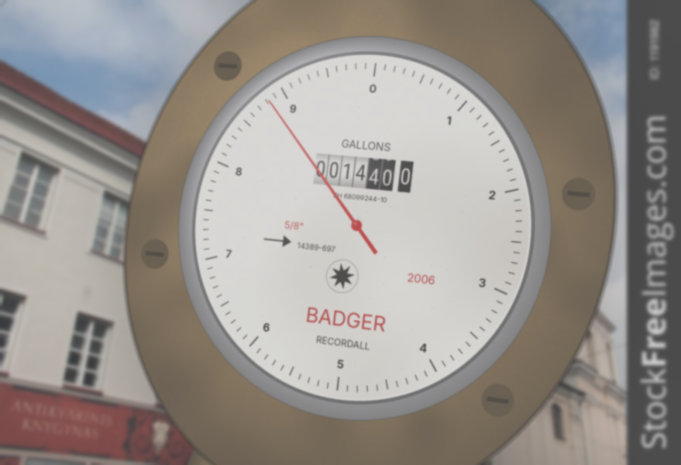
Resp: 14398.8 gal
